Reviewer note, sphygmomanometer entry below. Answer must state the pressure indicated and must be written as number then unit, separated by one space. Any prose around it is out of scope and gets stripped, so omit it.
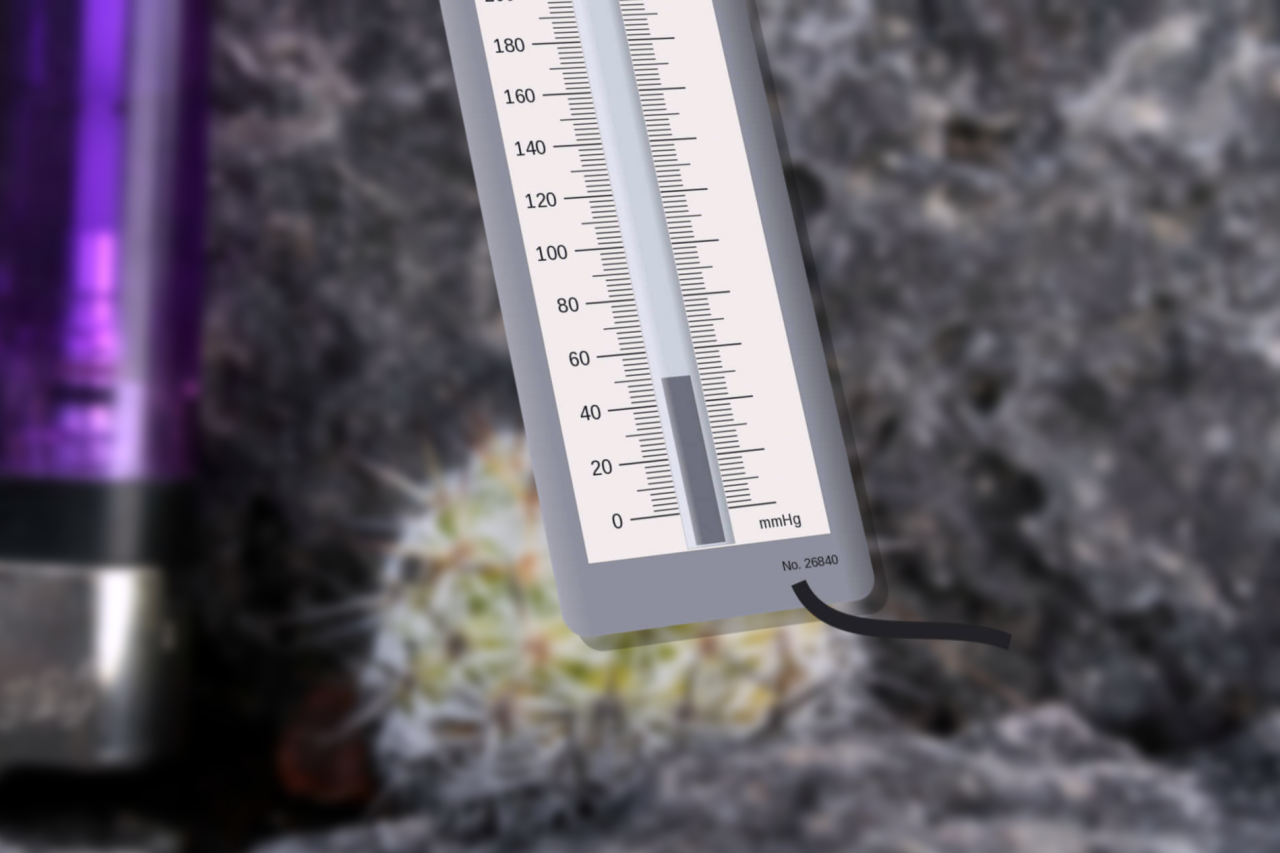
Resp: 50 mmHg
